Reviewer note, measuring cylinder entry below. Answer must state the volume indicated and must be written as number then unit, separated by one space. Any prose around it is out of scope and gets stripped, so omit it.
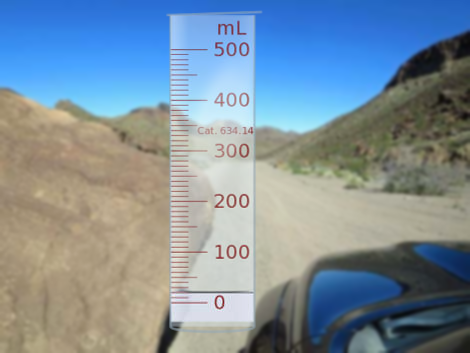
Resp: 20 mL
